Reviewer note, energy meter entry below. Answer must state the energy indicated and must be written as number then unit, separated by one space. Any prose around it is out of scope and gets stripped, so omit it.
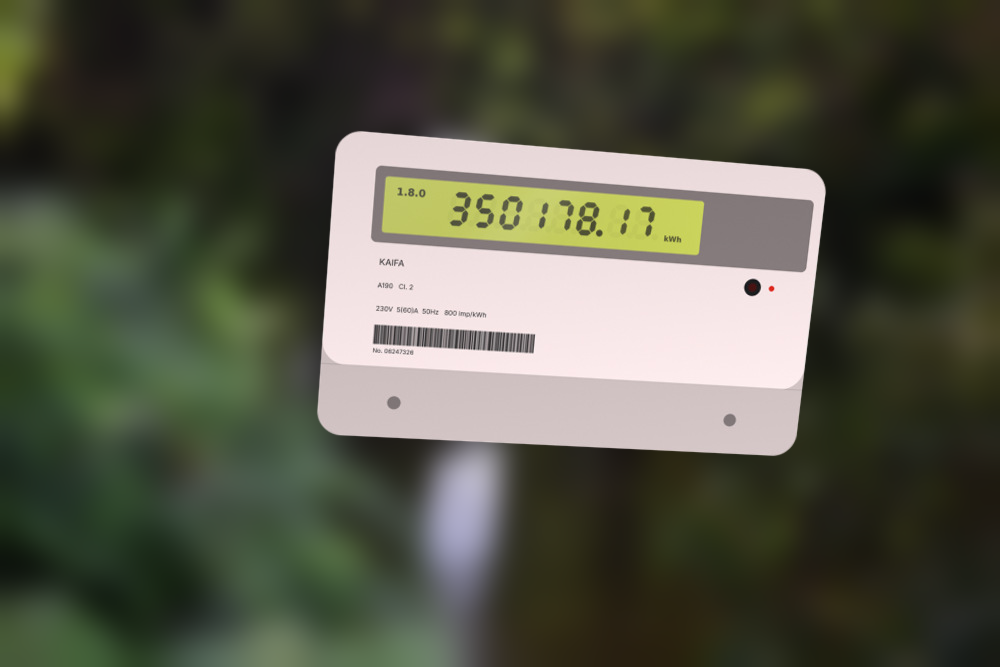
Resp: 350178.17 kWh
